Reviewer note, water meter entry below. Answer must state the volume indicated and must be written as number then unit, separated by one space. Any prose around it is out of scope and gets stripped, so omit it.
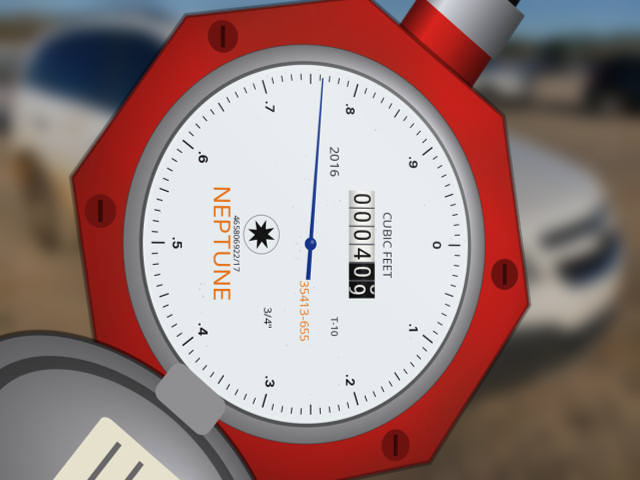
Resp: 408.76 ft³
